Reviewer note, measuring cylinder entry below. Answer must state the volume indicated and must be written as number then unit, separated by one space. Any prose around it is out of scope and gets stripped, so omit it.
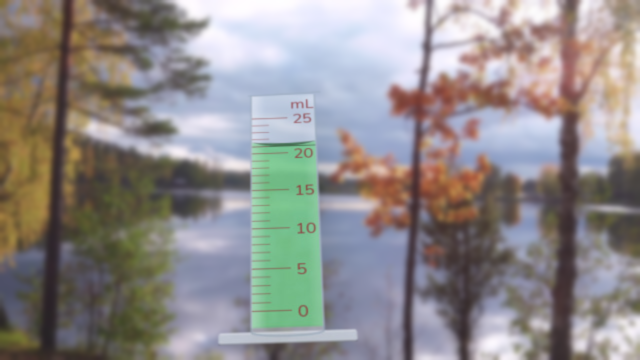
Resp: 21 mL
